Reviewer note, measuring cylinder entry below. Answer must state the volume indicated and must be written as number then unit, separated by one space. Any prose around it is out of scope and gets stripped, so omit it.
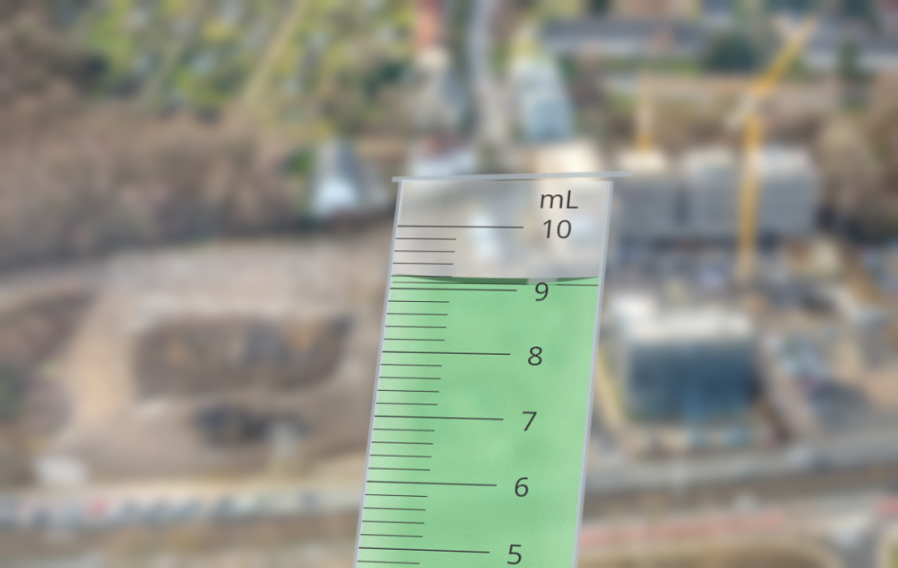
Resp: 9.1 mL
